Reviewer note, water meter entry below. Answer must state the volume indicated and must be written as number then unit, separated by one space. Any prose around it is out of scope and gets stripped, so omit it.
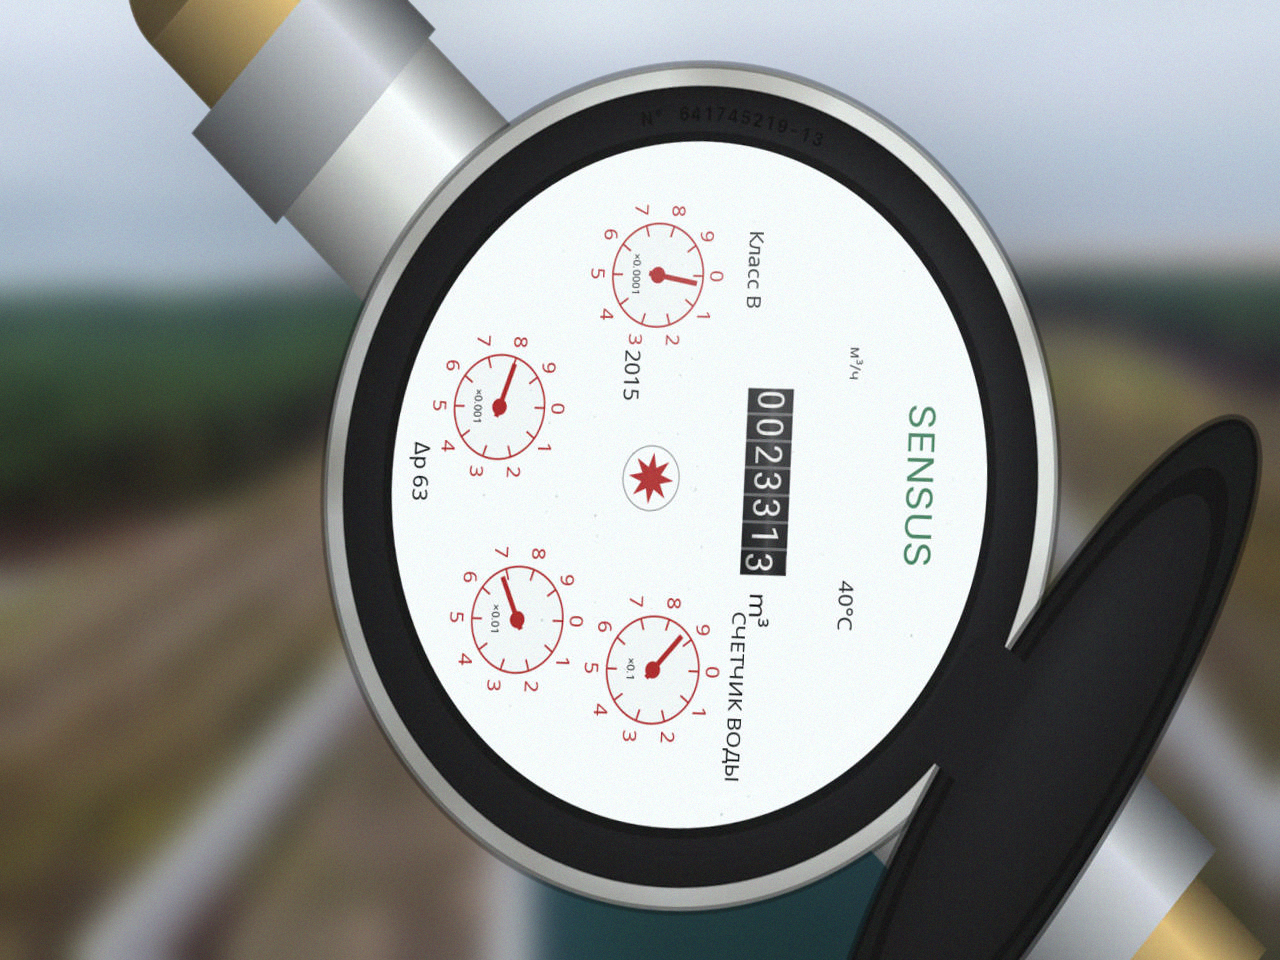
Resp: 23312.8680 m³
